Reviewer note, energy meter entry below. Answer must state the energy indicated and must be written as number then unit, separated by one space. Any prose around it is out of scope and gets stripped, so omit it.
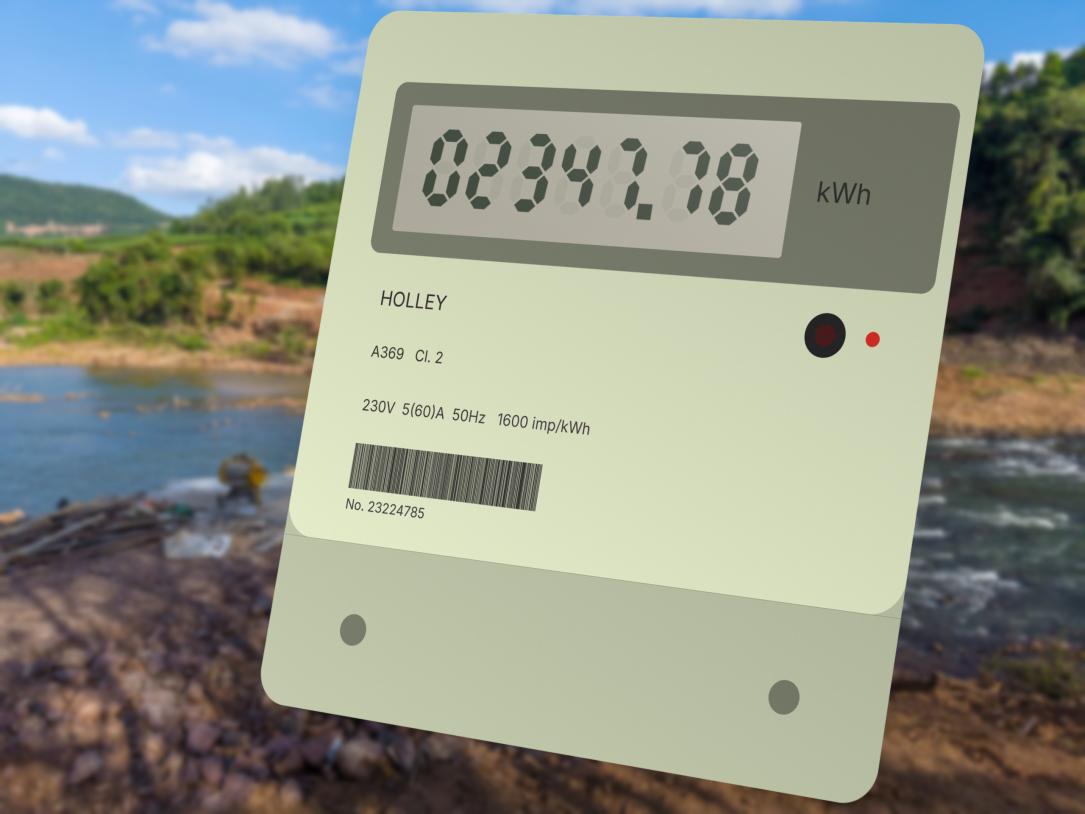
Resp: 2347.78 kWh
